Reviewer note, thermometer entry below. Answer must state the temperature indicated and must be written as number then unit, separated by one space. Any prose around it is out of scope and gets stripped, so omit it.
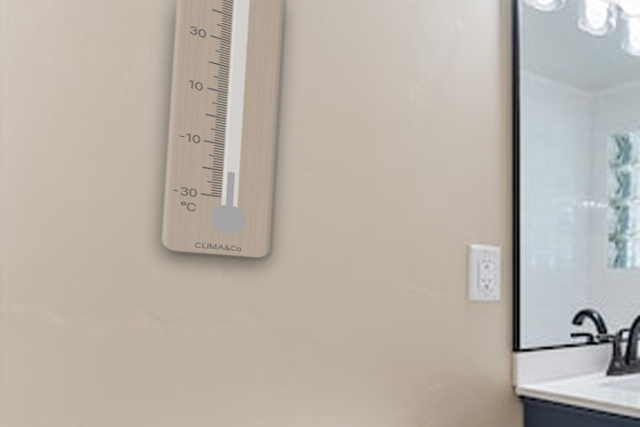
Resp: -20 °C
